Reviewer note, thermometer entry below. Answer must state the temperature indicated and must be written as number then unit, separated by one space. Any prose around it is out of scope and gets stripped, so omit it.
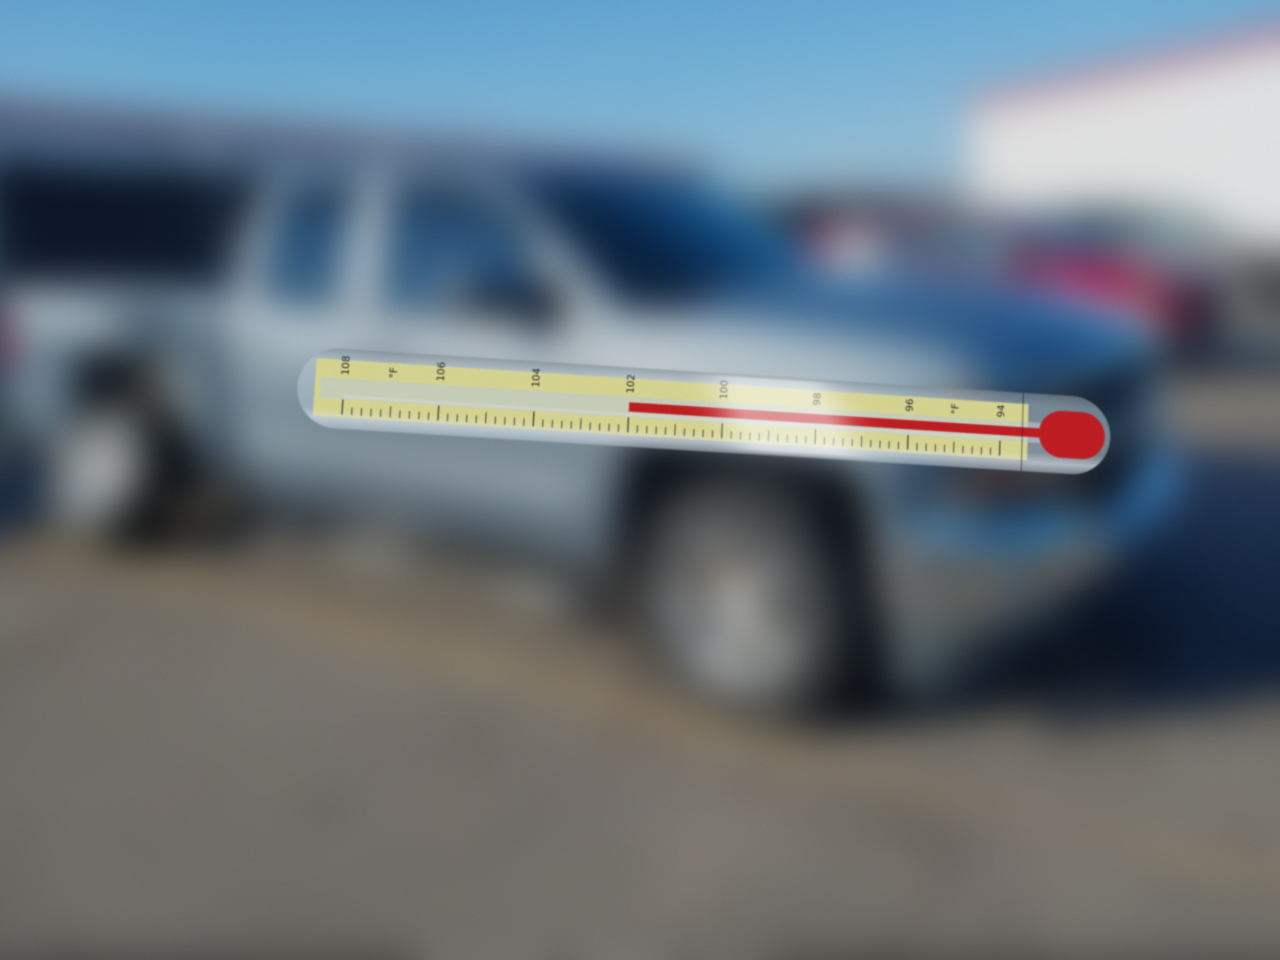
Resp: 102 °F
